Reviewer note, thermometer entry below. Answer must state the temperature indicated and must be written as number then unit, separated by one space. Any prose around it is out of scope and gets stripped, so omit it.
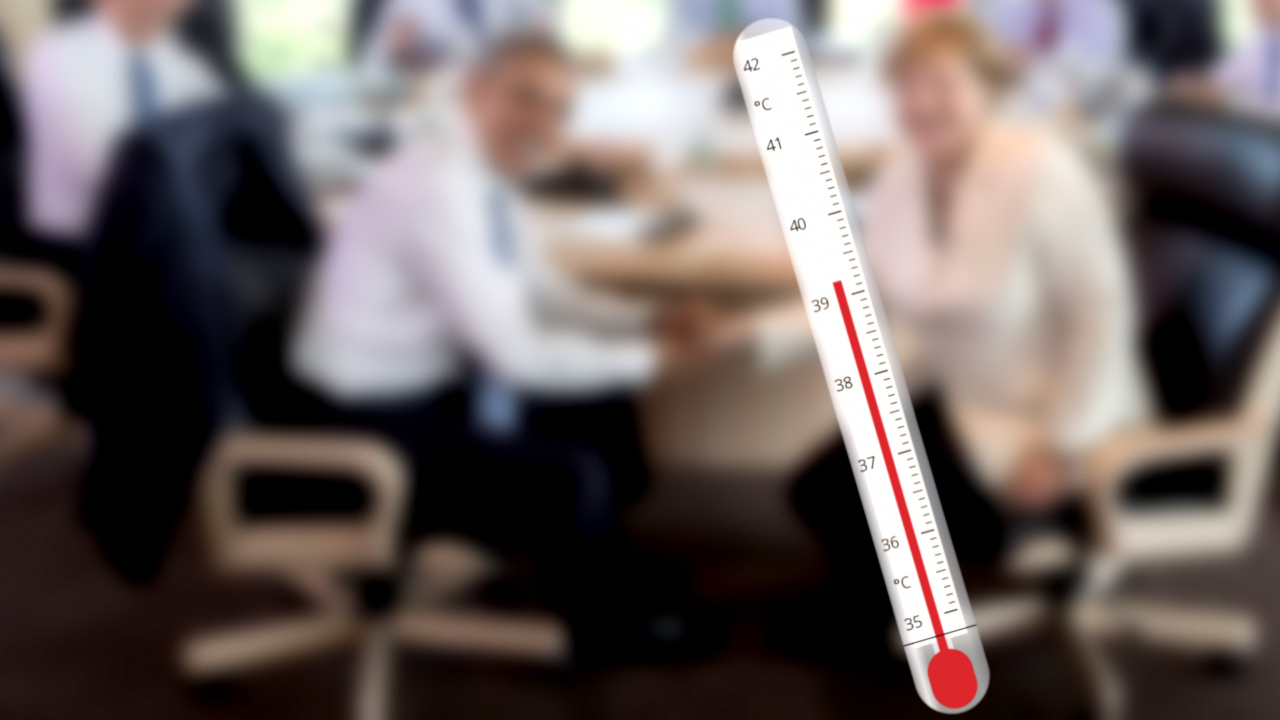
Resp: 39.2 °C
